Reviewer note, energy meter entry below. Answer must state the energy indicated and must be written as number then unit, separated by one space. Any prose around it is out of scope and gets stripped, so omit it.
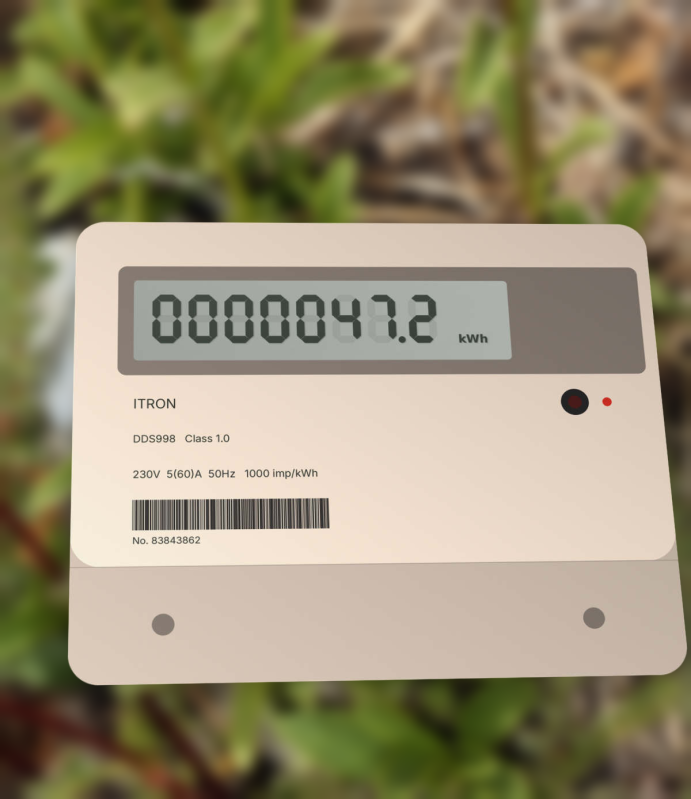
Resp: 47.2 kWh
